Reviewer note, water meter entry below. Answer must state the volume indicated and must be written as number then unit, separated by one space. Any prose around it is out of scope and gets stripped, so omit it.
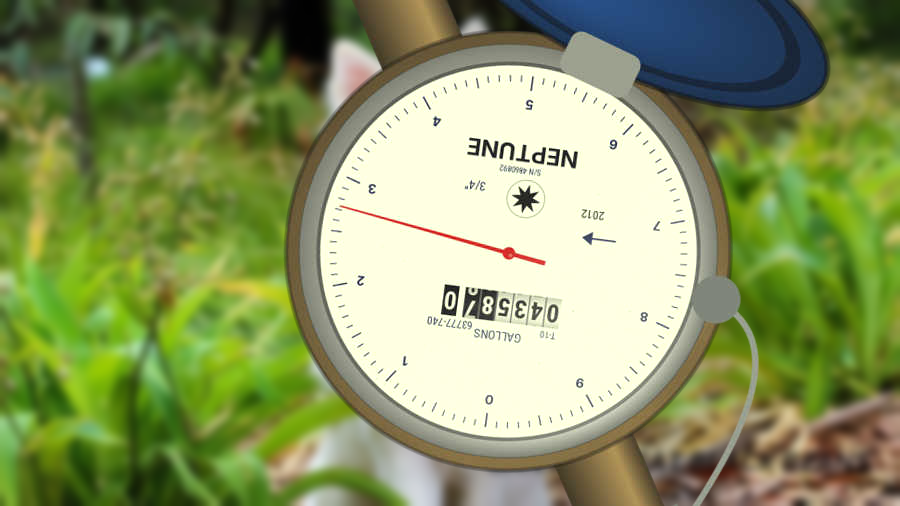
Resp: 435872.7 gal
